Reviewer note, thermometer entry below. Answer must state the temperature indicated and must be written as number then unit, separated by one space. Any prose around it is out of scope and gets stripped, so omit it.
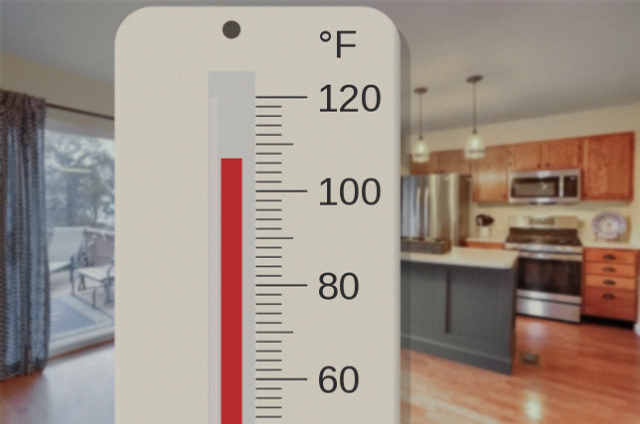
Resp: 107 °F
